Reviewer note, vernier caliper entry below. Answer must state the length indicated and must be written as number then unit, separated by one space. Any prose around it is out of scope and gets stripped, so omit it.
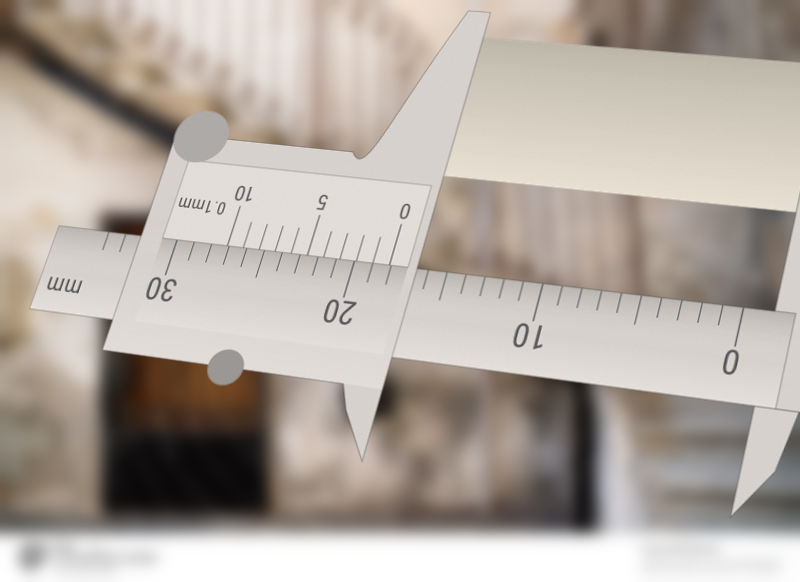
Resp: 18.1 mm
